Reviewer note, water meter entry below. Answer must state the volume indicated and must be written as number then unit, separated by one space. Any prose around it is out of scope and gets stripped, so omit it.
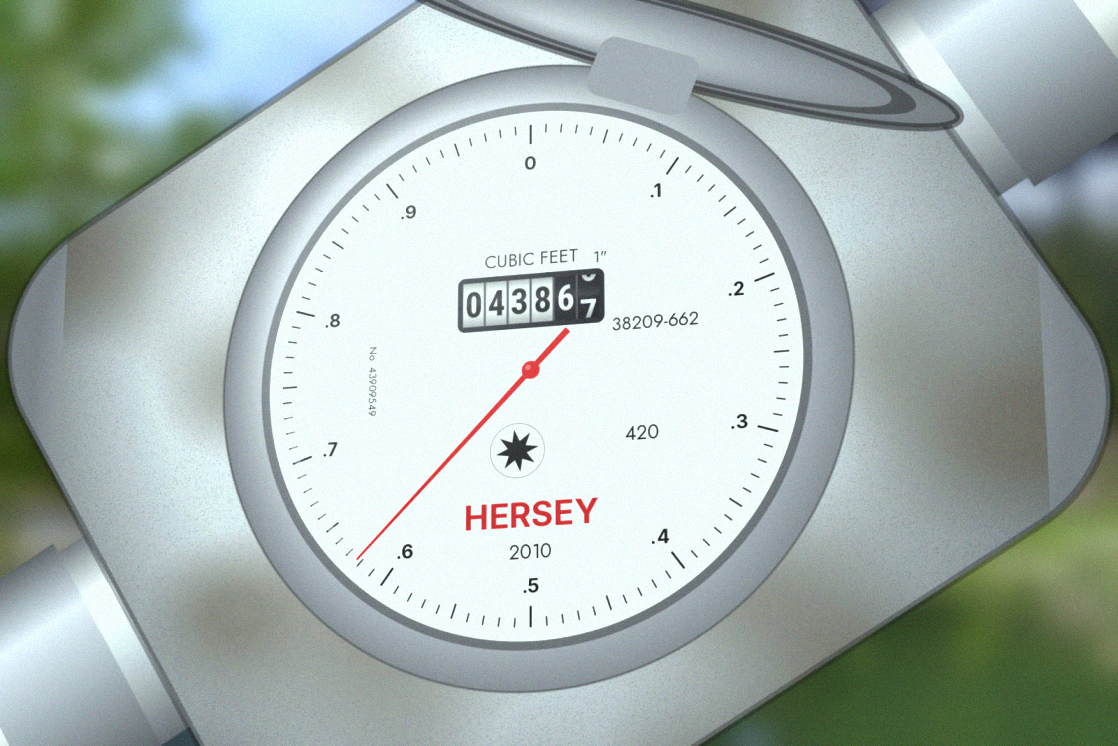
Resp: 43866.62 ft³
